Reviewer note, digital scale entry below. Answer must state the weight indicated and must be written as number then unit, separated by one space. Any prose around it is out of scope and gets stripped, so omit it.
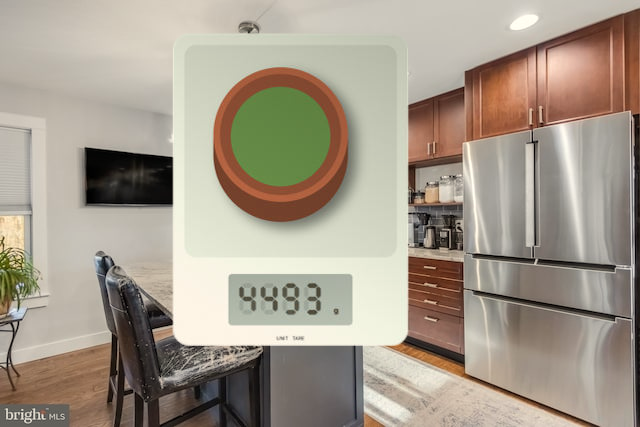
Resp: 4493 g
